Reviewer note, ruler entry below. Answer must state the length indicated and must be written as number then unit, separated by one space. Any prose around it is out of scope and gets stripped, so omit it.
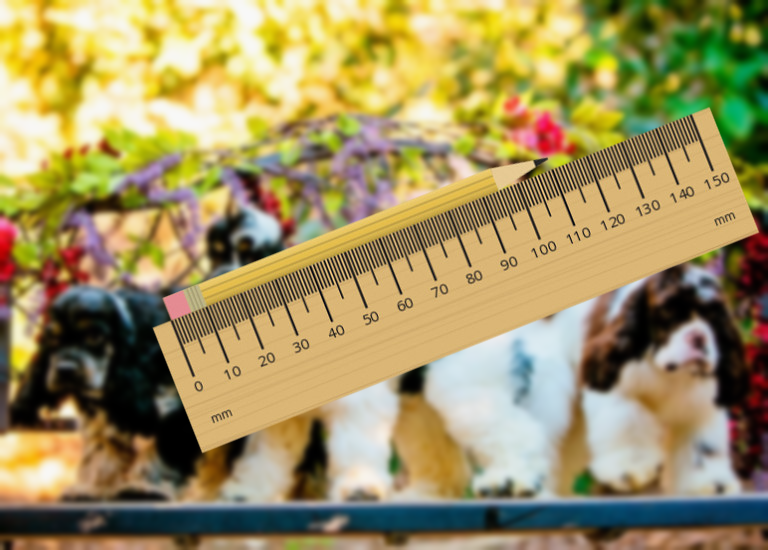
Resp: 110 mm
